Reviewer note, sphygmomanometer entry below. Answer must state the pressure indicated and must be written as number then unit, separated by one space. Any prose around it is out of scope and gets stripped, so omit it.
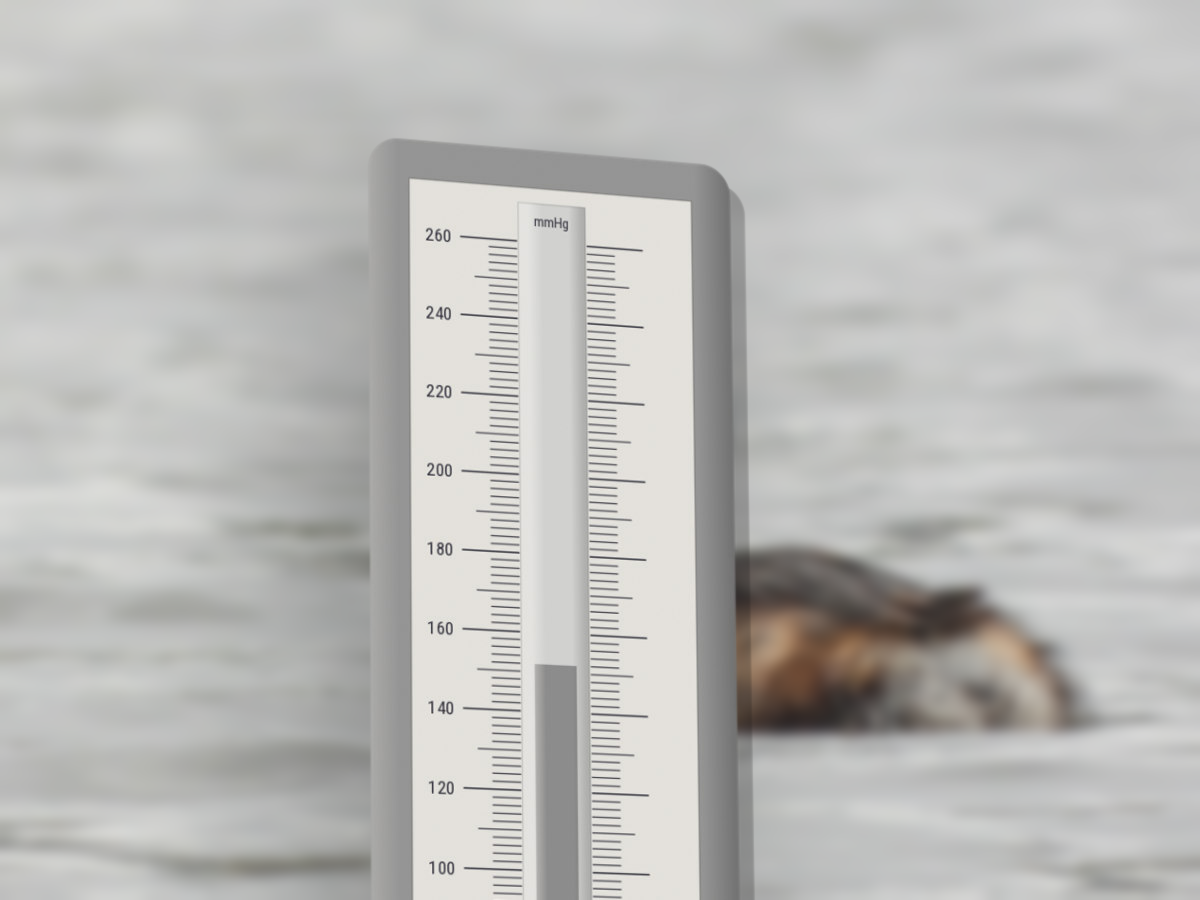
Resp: 152 mmHg
